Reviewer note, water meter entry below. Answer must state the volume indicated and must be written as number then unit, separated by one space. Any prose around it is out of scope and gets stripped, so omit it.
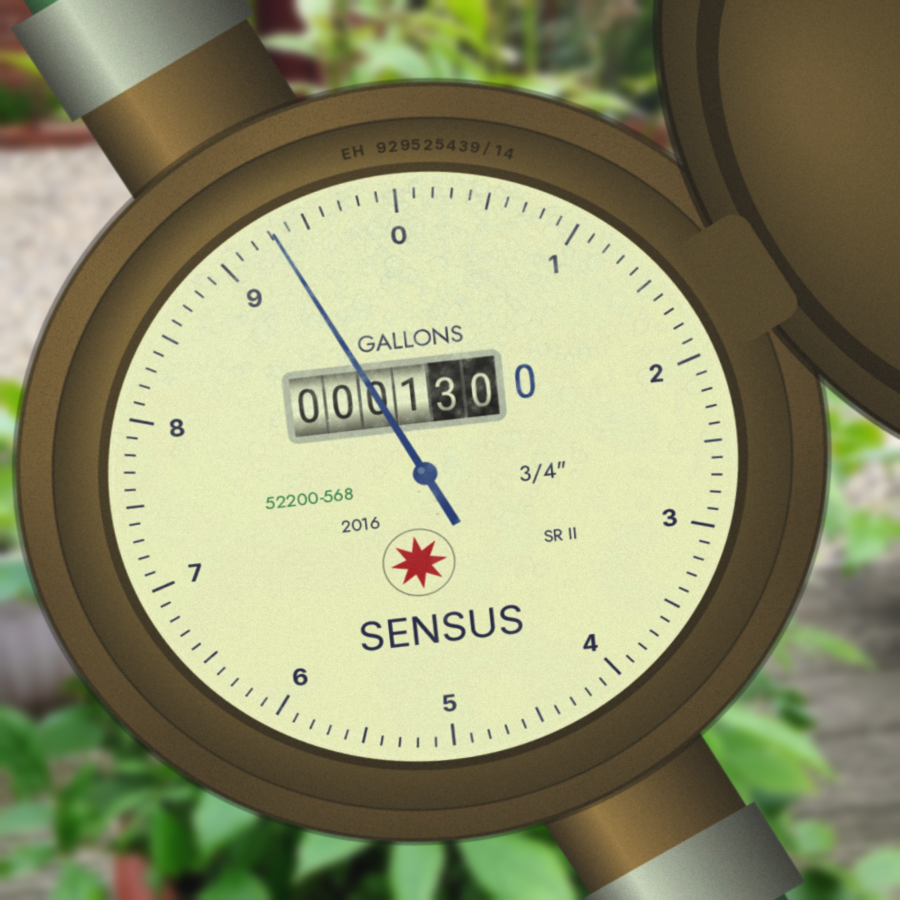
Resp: 1299.3 gal
